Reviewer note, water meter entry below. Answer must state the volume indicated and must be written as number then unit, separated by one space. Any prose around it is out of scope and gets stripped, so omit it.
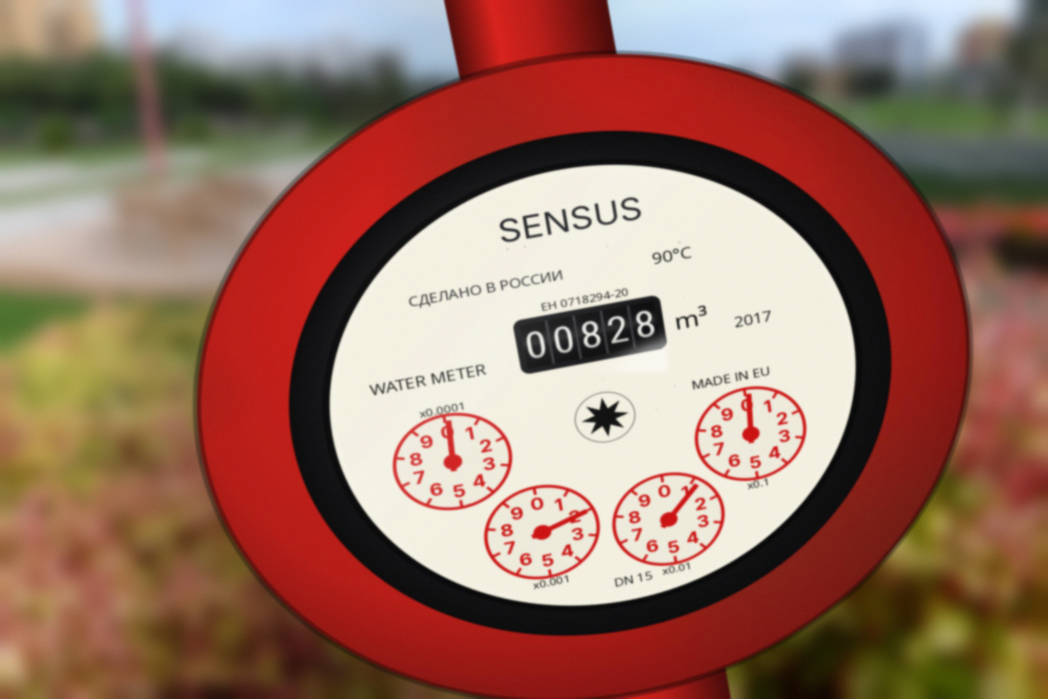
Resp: 828.0120 m³
